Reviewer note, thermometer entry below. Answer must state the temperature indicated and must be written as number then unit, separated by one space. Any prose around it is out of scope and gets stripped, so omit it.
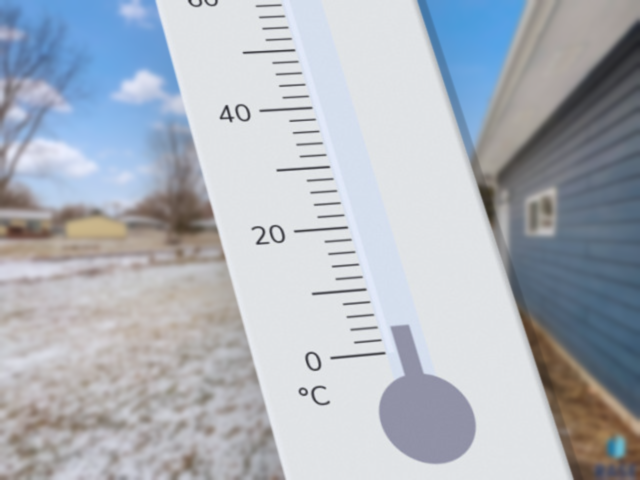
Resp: 4 °C
